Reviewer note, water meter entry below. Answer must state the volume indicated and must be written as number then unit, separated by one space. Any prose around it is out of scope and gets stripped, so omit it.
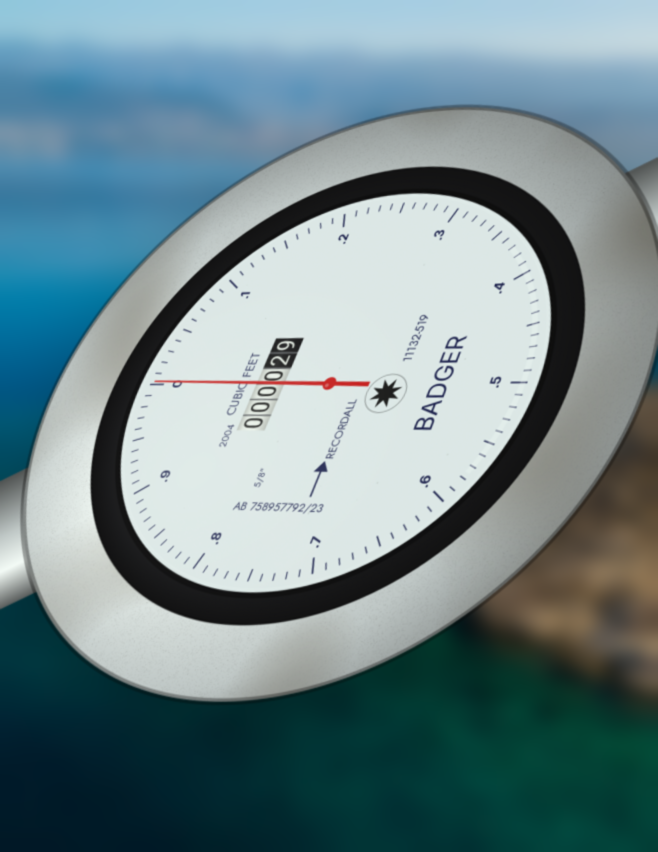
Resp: 29.00 ft³
